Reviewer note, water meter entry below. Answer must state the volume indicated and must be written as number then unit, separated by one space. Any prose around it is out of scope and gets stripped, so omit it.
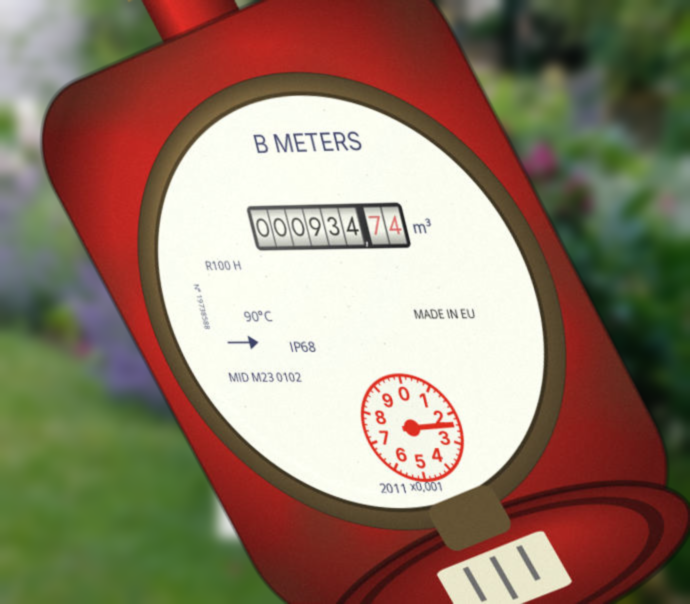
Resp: 934.742 m³
